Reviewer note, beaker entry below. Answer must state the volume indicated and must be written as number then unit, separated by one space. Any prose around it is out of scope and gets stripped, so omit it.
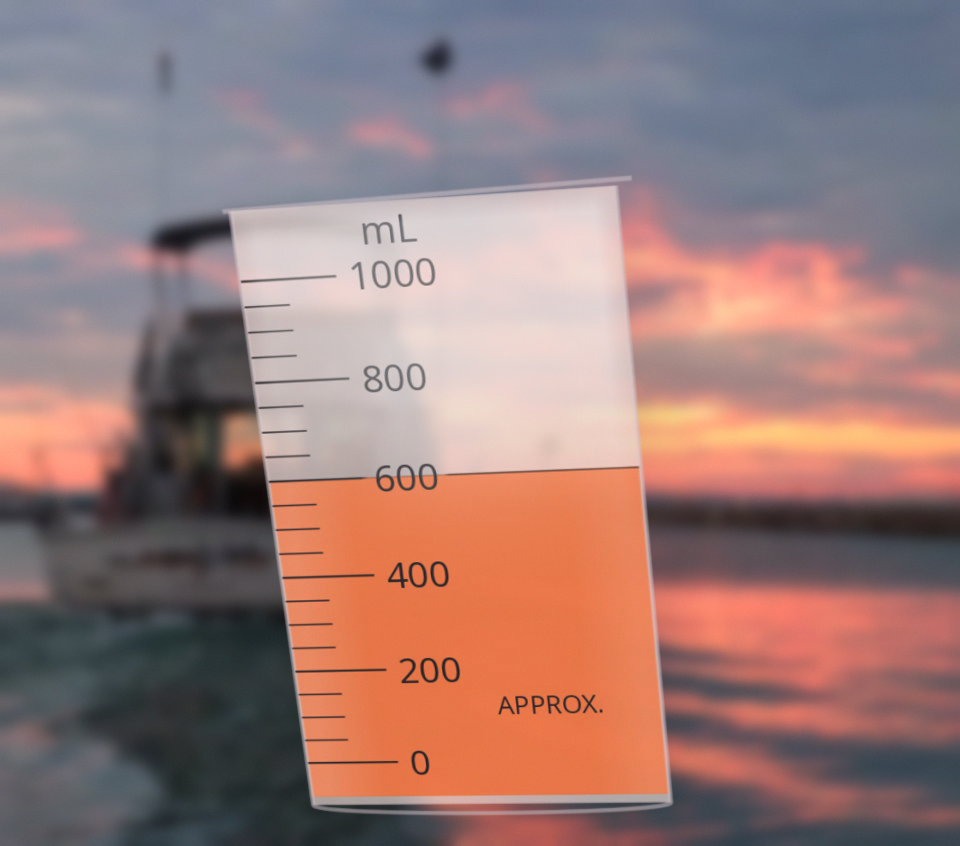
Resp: 600 mL
